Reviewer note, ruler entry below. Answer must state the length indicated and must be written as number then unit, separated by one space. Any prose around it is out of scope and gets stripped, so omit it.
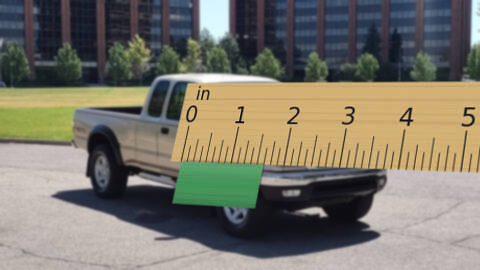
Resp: 1.625 in
